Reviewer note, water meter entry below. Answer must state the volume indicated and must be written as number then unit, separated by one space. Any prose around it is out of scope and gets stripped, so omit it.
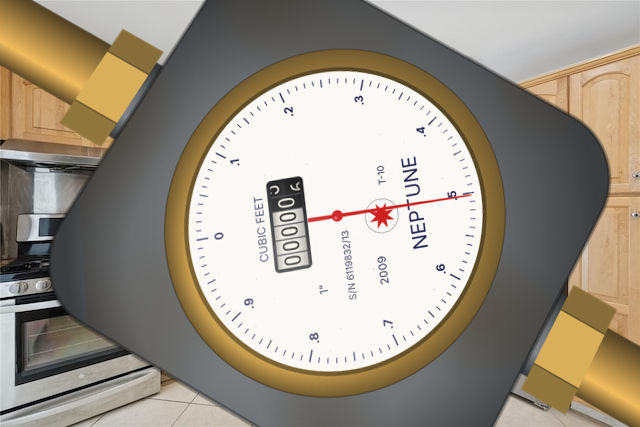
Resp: 5.50 ft³
